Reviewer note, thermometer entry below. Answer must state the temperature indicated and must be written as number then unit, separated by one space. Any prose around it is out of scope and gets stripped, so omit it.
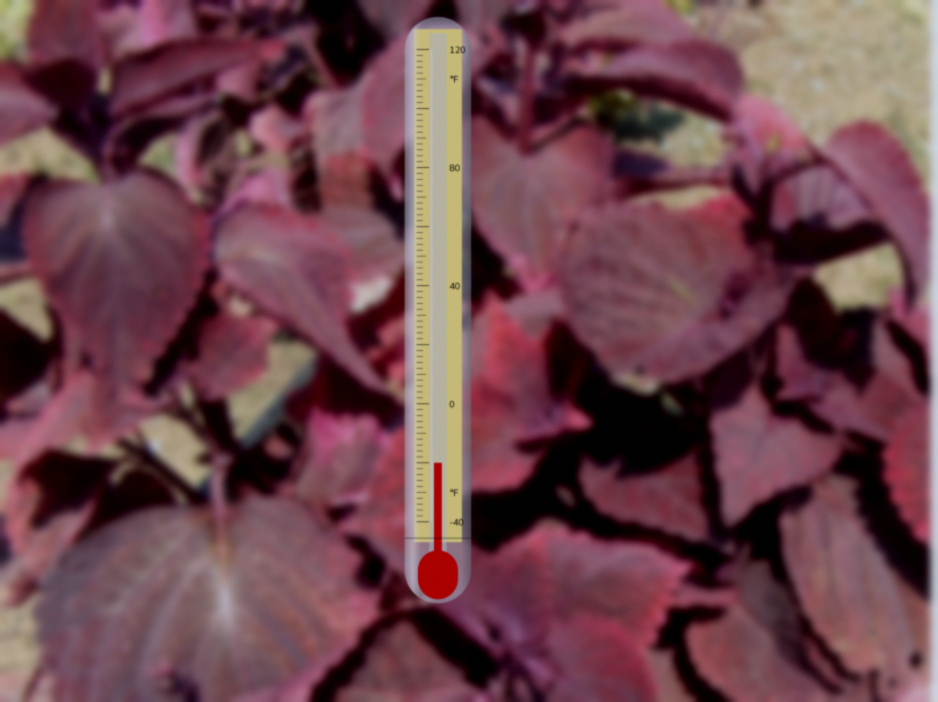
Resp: -20 °F
